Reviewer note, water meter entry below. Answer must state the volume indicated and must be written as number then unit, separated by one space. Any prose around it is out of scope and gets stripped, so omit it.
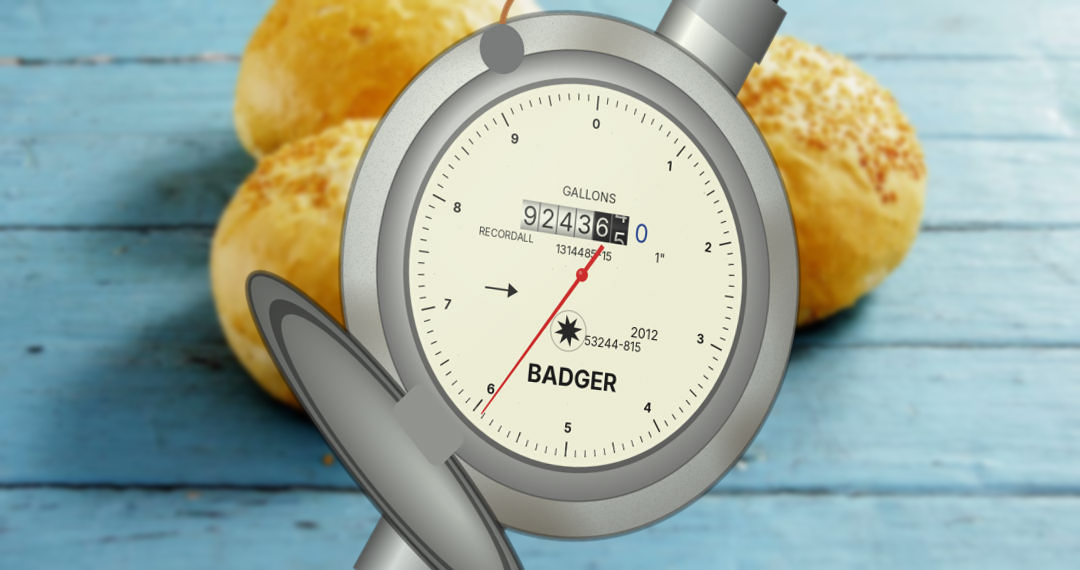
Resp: 9243645.9 gal
